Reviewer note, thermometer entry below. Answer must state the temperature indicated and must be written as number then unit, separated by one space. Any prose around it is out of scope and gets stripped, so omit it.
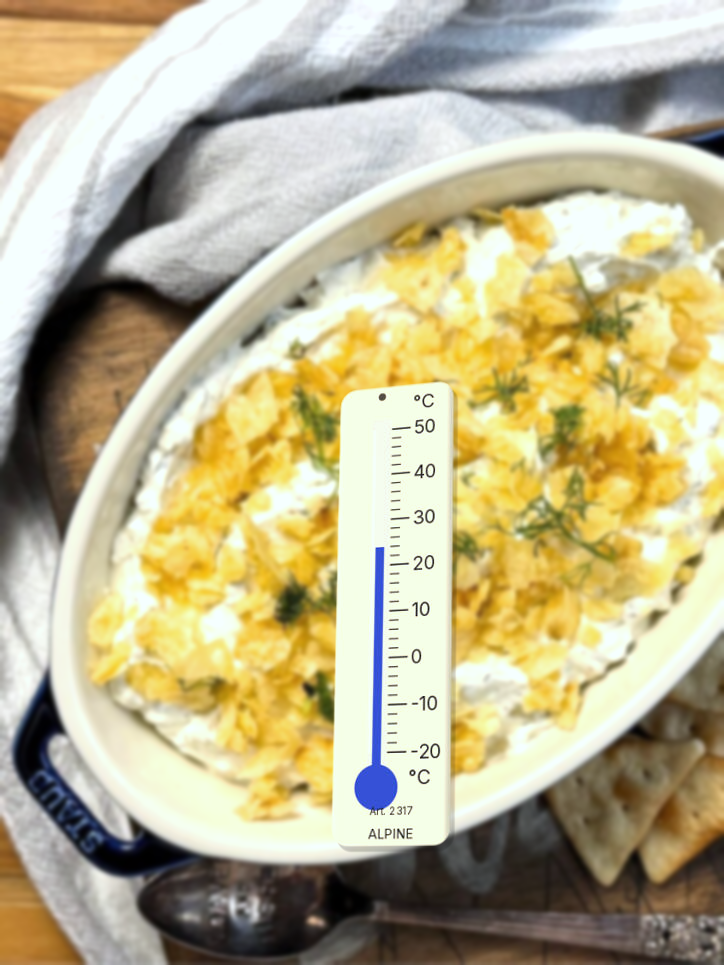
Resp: 24 °C
